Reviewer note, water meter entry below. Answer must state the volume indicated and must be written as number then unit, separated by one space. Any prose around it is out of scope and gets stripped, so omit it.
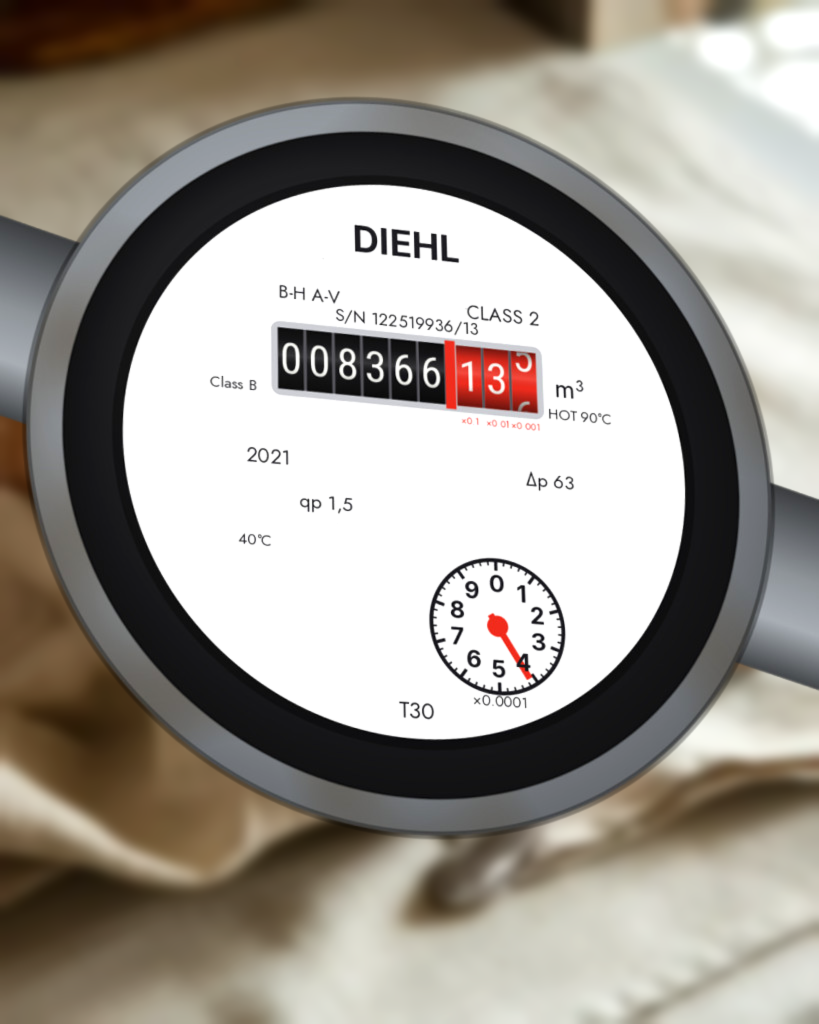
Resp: 8366.1354 m³
